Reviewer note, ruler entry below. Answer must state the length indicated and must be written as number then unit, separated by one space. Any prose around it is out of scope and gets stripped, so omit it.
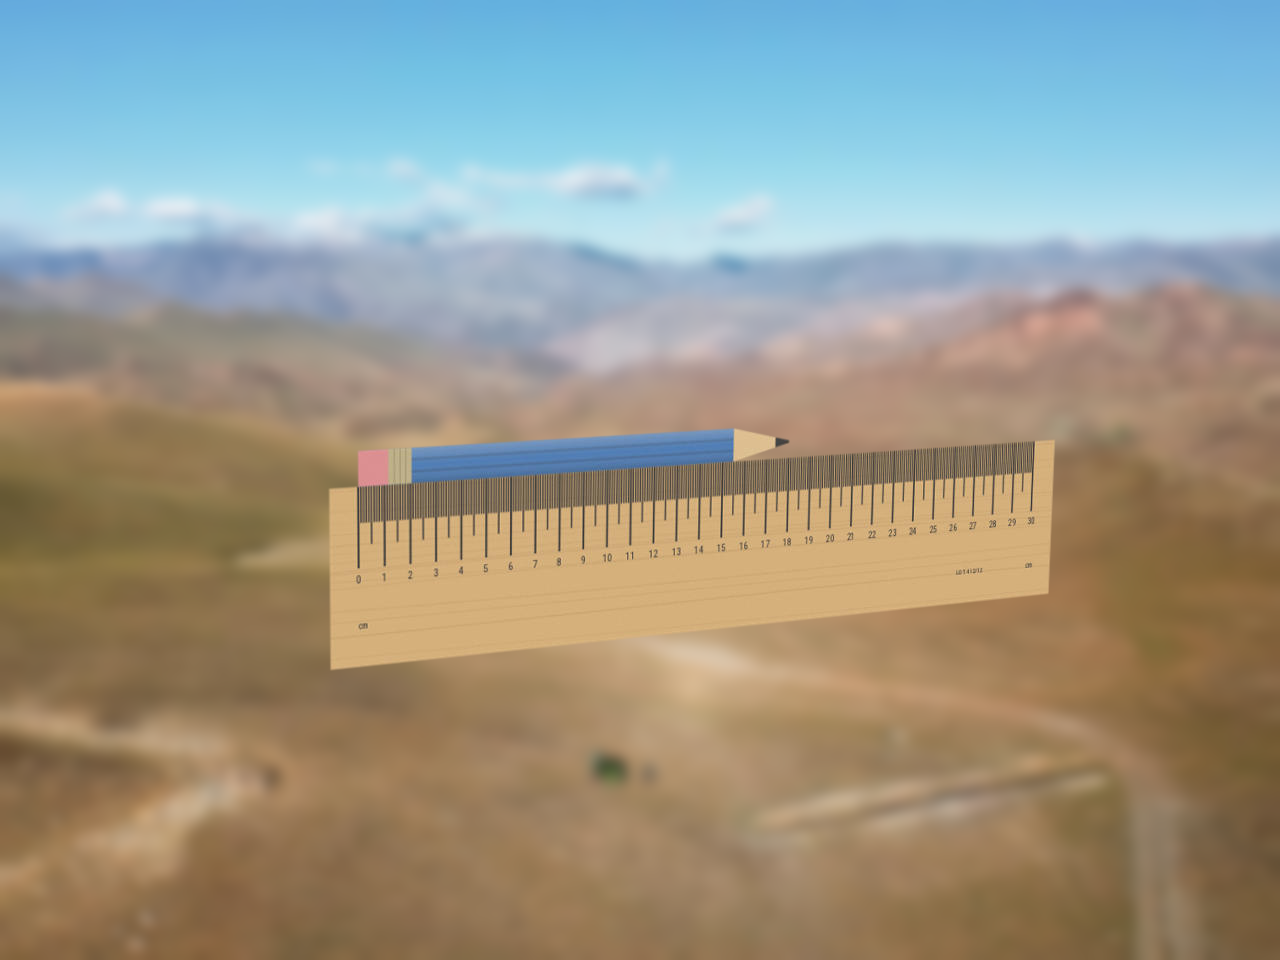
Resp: 18 cm
